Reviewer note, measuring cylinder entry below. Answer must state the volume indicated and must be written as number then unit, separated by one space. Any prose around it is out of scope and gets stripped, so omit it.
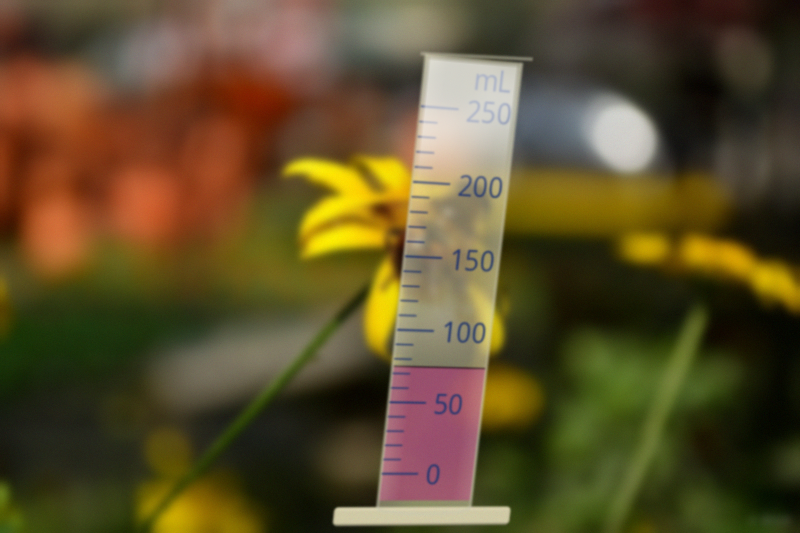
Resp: 75 mL
